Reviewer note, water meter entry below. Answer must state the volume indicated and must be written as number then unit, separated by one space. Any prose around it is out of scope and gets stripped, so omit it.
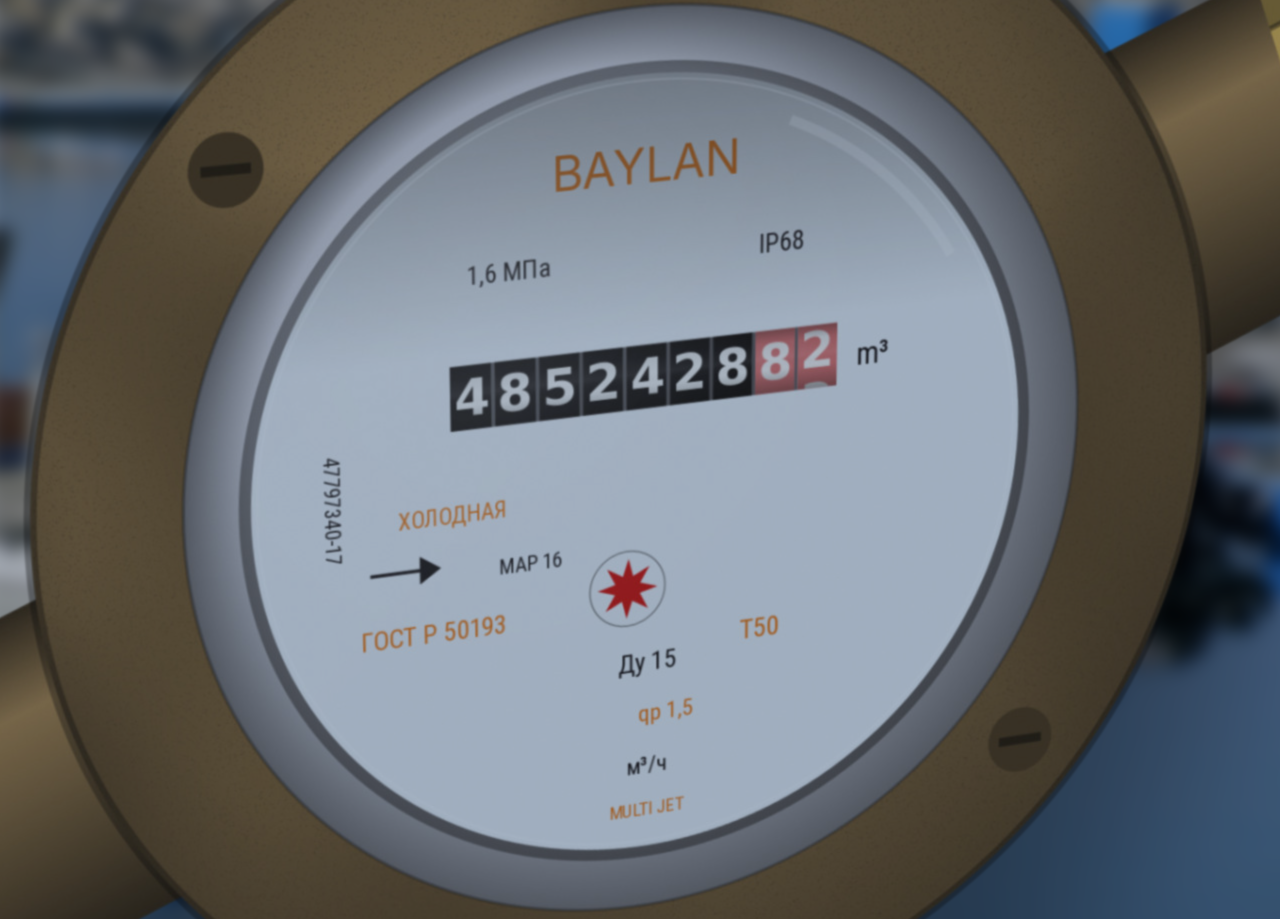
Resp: 4852428.82 m³
